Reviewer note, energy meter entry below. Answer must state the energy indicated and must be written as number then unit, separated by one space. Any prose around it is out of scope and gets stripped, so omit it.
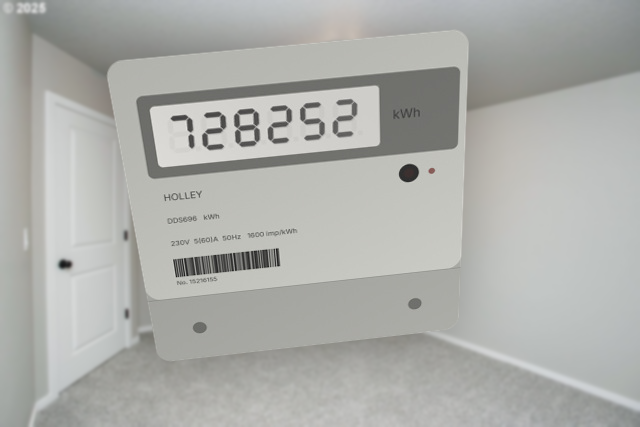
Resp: 728252 kWh
